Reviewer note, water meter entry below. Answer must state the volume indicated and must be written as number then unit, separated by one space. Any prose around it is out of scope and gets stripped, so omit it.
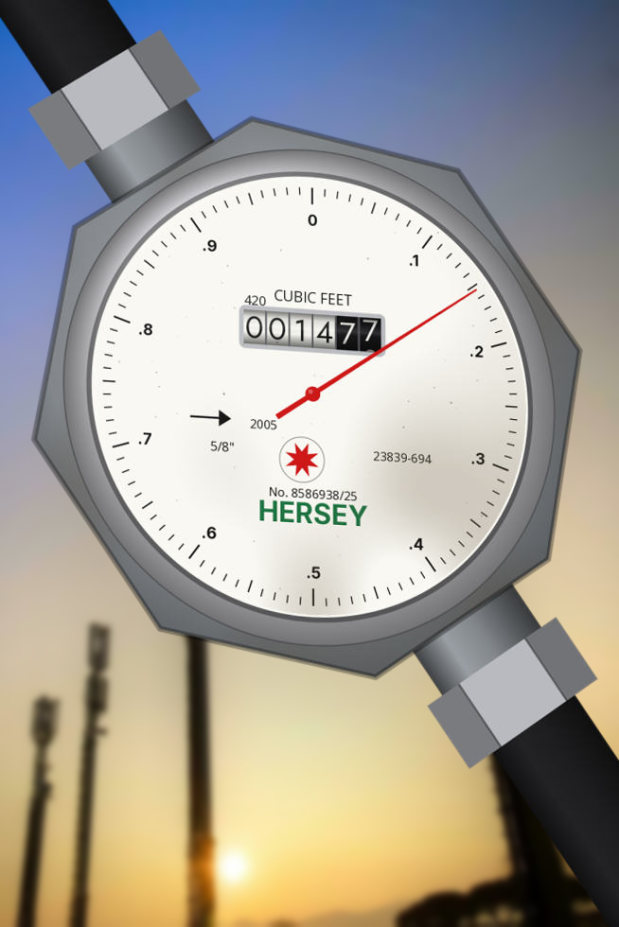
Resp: 1477.15 ft³
